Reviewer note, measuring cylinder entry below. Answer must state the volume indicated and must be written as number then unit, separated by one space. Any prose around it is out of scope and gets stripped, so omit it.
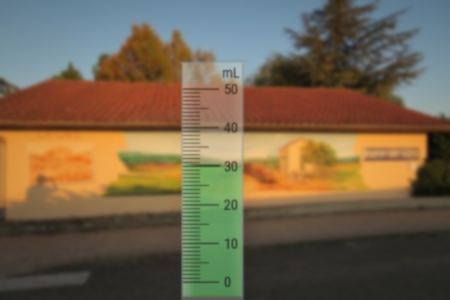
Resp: 30 mL
